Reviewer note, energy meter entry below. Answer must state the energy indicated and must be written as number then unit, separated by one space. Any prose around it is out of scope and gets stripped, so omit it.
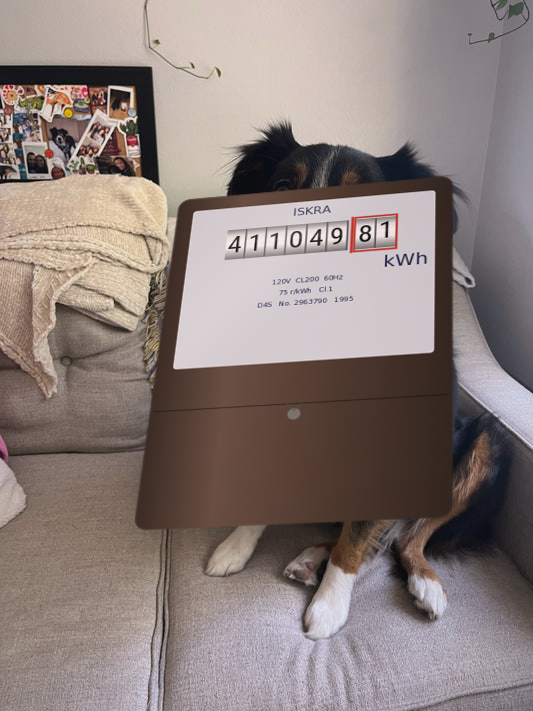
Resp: 411049.81 kWh
